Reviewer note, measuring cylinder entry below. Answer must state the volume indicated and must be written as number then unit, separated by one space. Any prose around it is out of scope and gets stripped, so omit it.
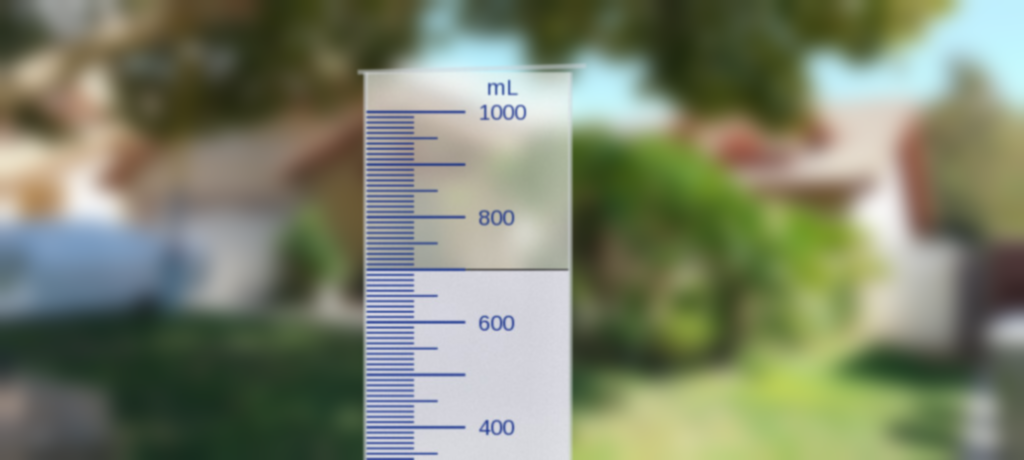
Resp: 700 mL
